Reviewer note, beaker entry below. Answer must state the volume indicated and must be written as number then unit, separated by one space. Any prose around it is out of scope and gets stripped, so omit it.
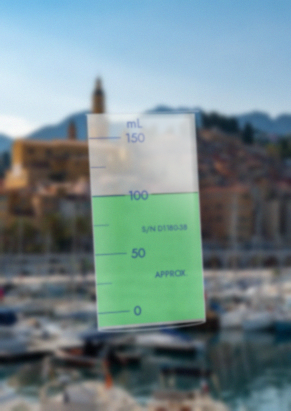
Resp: 100 mL
